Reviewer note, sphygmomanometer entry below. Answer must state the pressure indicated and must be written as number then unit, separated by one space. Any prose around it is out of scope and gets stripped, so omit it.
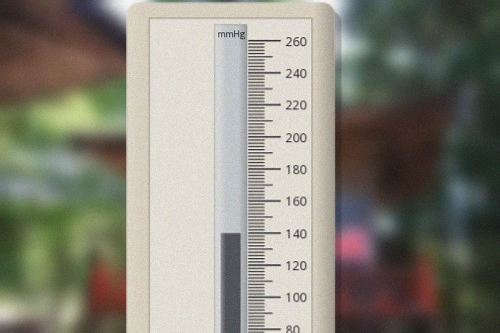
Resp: 140 mmHg
